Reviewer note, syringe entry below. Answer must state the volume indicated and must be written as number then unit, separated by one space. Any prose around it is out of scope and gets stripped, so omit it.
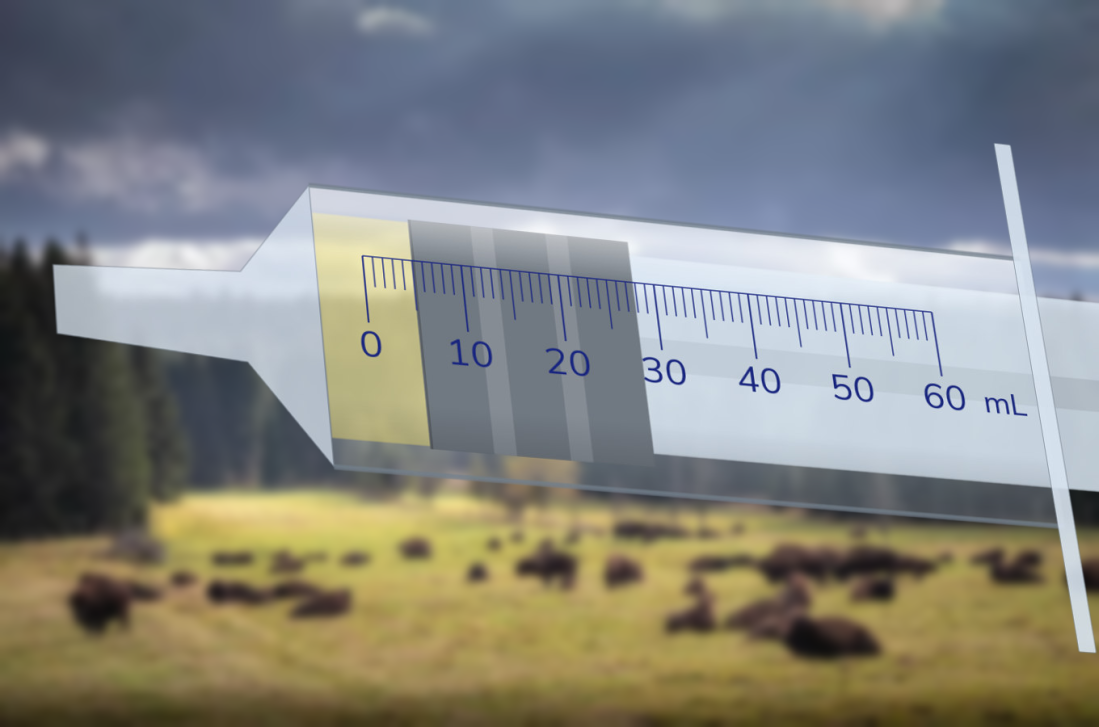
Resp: 5 mL
